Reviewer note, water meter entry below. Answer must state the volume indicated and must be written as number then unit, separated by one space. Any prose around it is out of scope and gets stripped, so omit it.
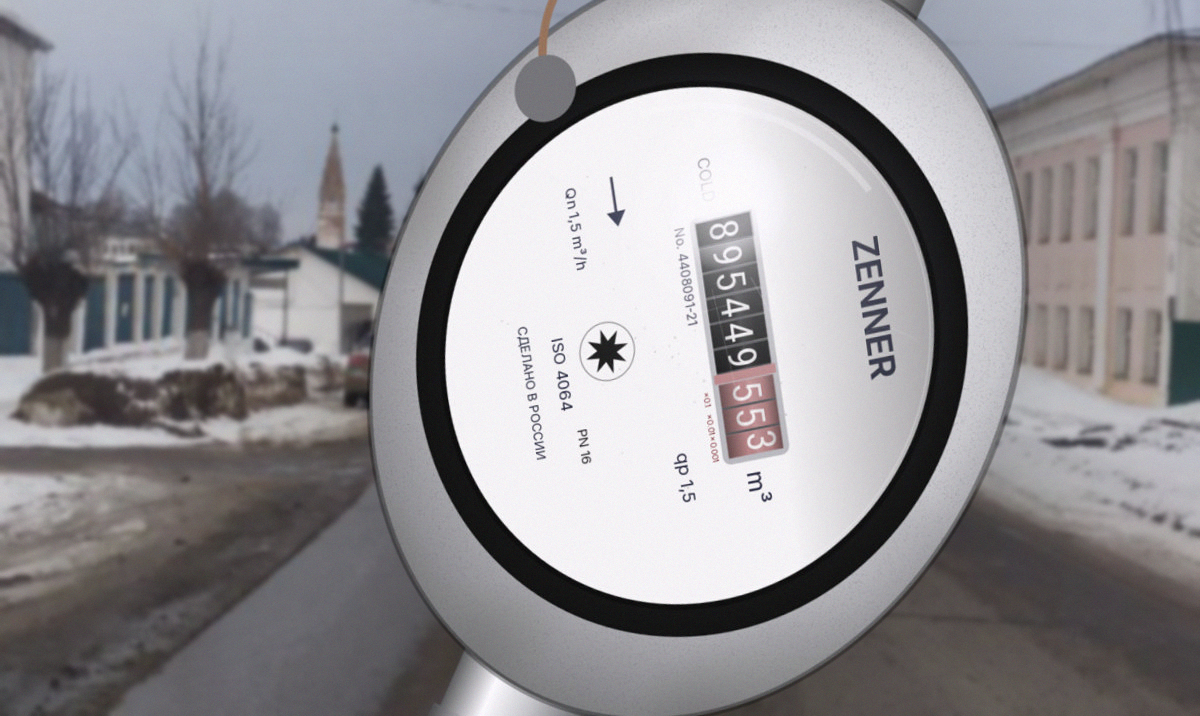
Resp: 895449.553 m³
